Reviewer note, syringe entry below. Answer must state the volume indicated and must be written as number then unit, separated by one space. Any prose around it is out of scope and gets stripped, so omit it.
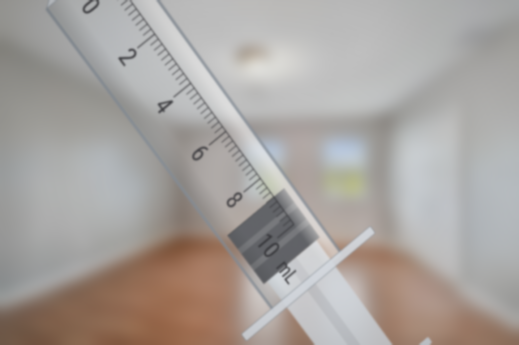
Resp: 8.8 mL
